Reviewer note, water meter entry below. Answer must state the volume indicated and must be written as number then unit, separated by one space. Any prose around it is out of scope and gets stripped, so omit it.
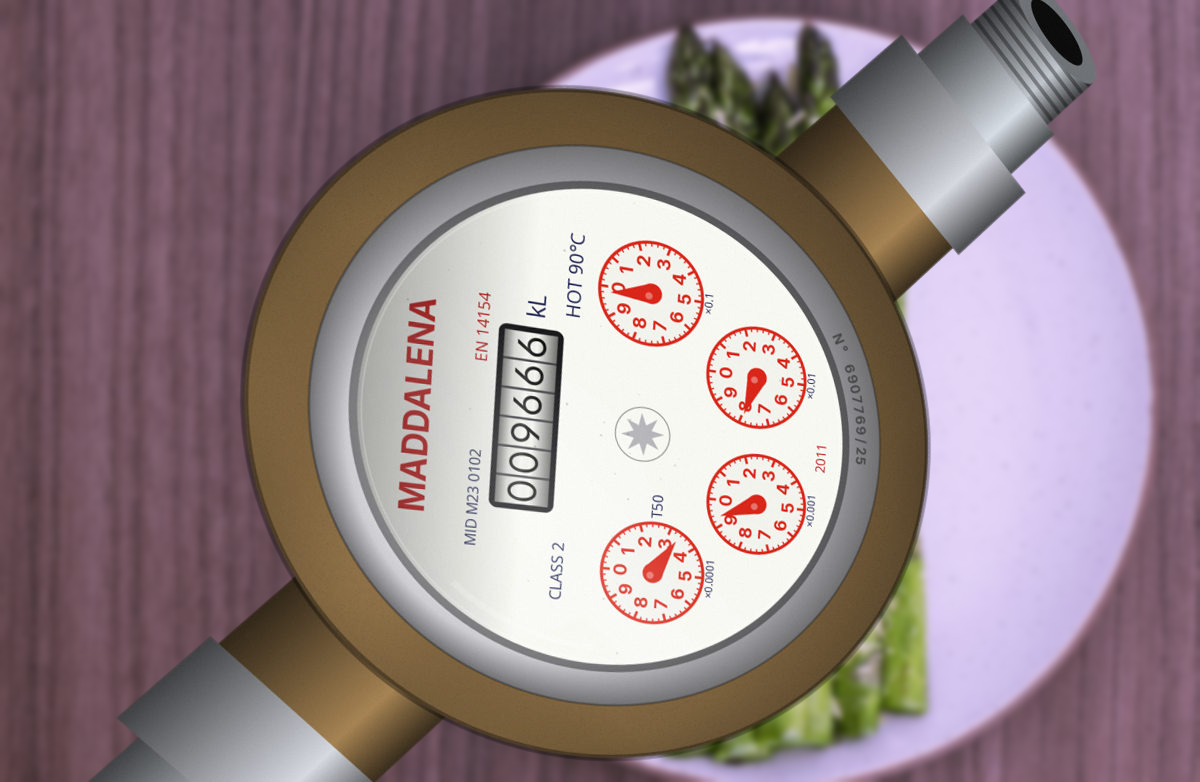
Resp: 9665.9793 kL
